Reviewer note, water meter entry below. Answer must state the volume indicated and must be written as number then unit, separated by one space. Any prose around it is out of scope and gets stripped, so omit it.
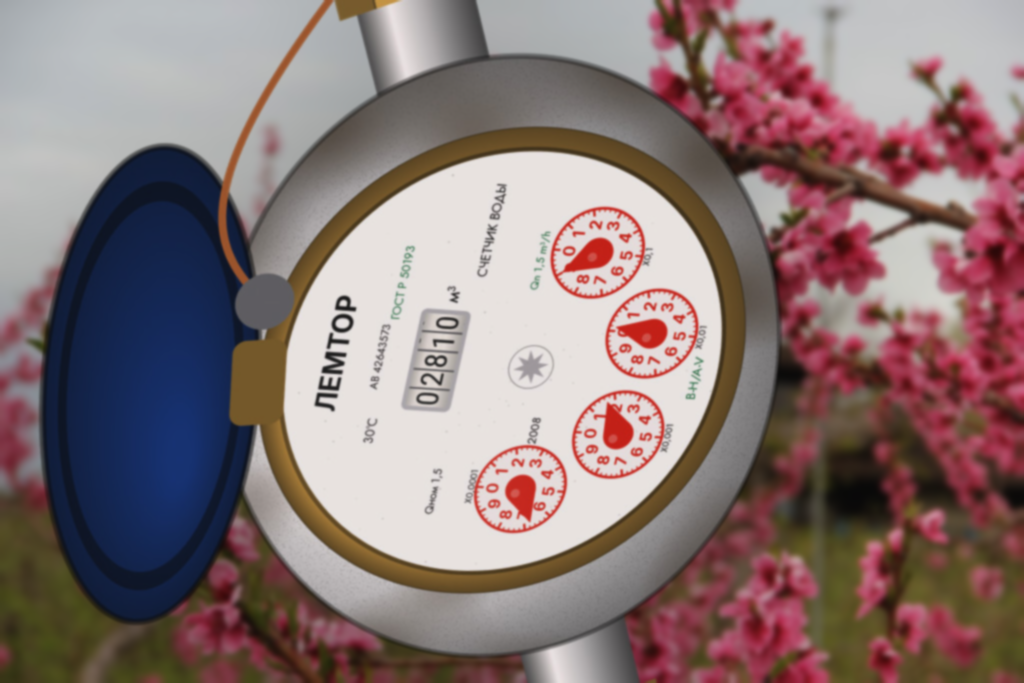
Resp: 2809.9016 m³
